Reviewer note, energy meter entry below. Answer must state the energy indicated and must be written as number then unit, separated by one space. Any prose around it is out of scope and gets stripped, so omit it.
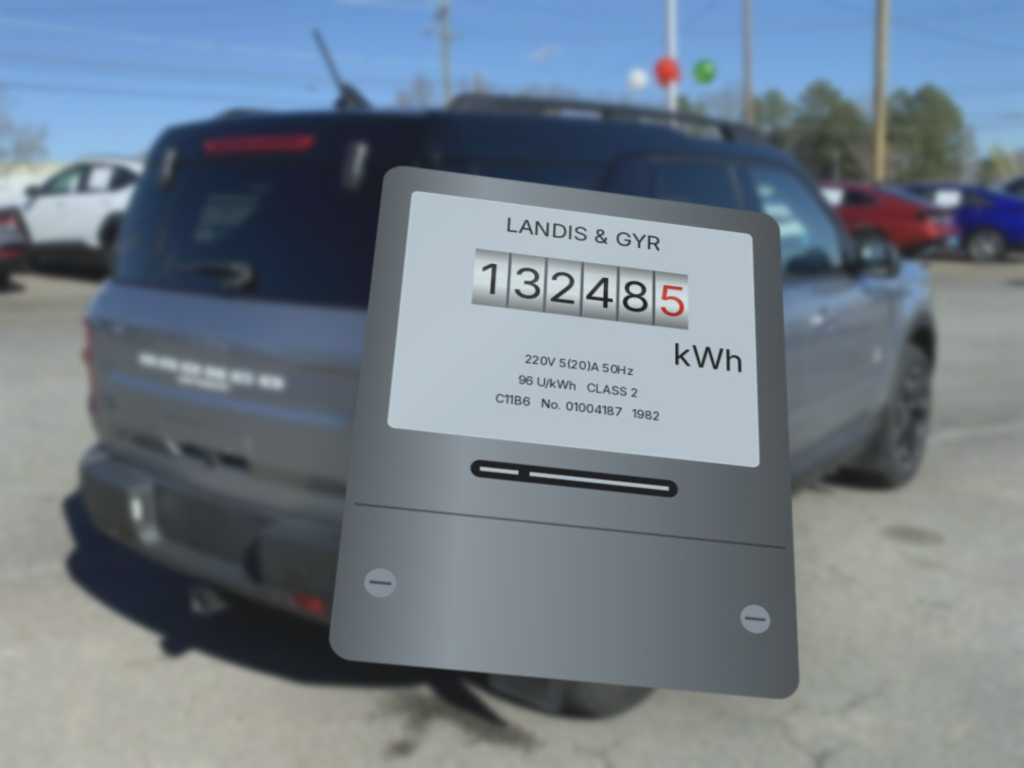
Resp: 13248.5 kWh
